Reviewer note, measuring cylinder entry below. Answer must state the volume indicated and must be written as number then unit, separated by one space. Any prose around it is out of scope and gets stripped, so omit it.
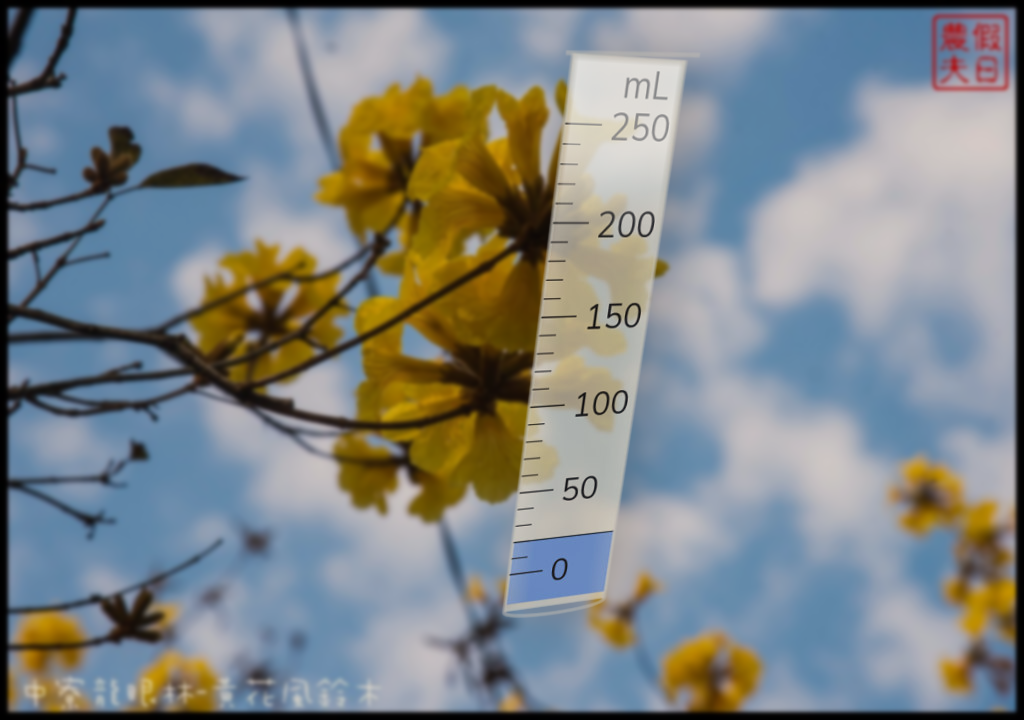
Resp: 20 mL
